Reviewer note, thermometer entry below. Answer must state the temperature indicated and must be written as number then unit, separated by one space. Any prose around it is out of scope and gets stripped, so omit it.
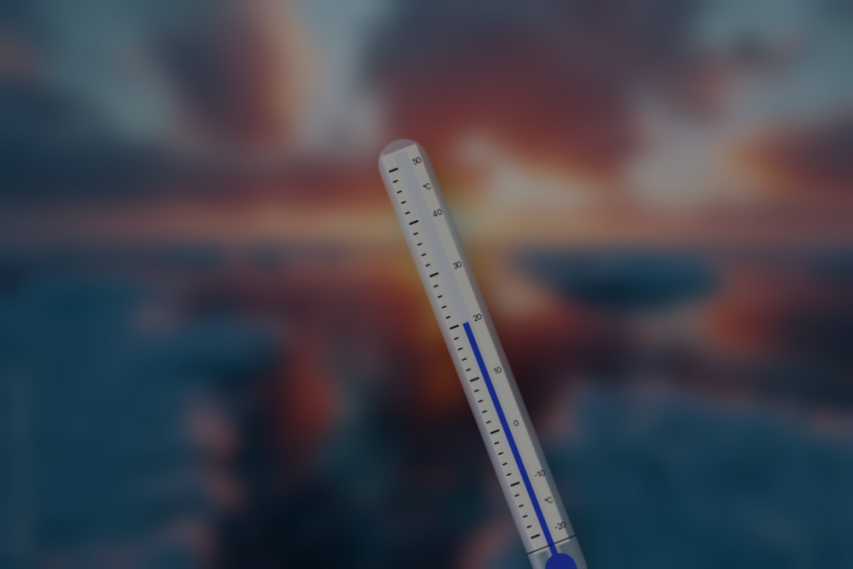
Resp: 20 °C
